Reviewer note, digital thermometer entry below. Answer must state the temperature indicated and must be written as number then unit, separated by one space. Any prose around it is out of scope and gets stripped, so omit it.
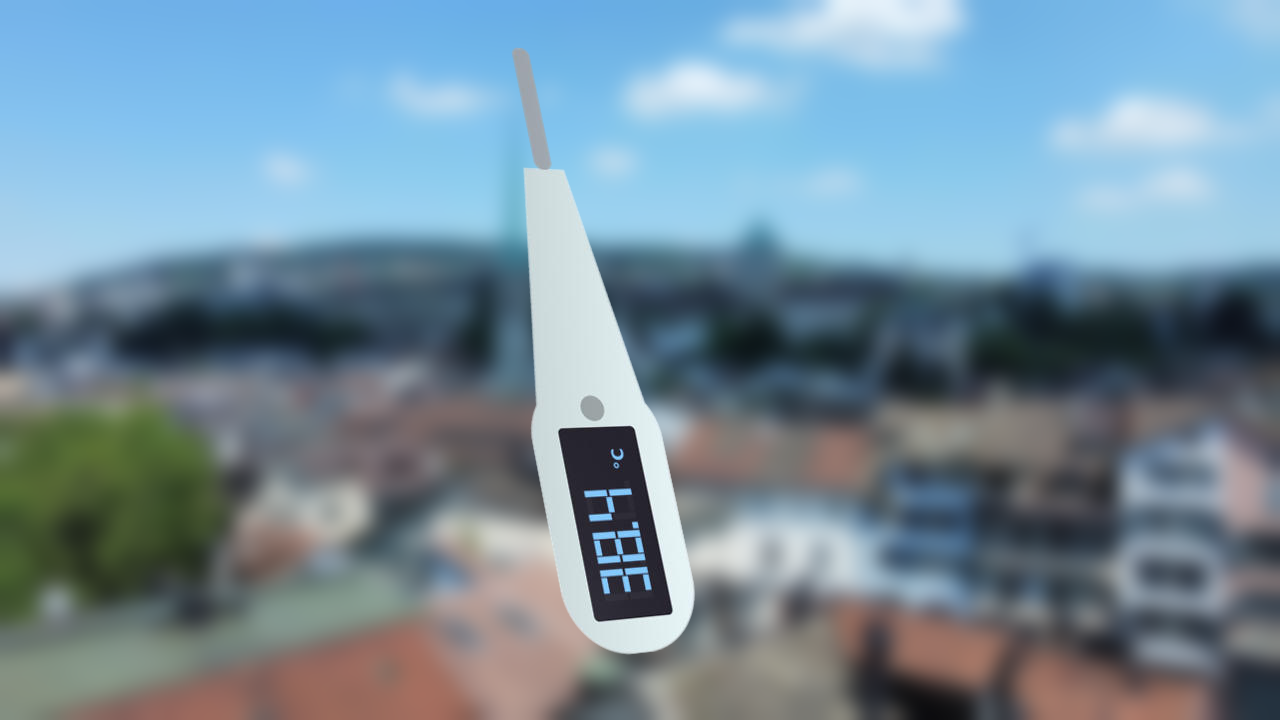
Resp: 38.4 °C
